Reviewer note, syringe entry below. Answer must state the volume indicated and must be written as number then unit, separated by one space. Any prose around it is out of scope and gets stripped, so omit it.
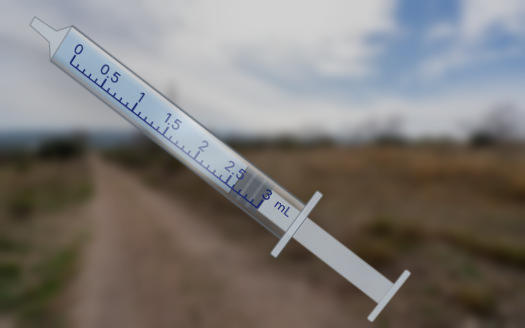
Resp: 2.6 mL
